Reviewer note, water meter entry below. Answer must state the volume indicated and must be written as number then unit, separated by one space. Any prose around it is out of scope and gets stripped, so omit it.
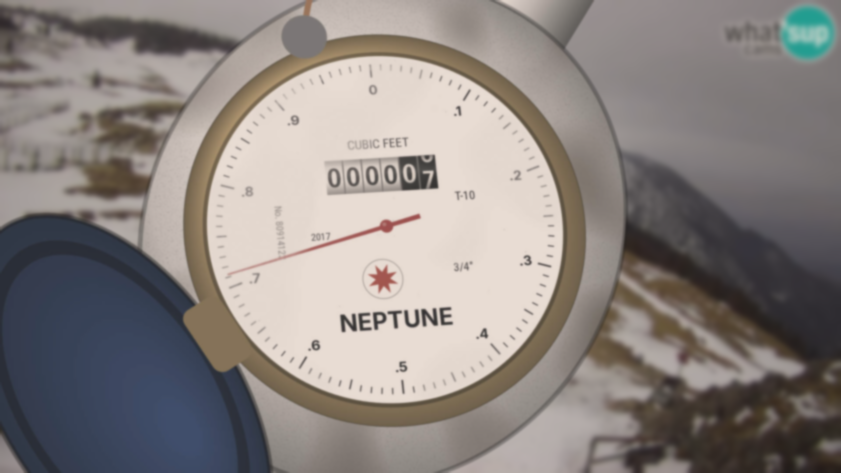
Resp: 6.71 ft³
